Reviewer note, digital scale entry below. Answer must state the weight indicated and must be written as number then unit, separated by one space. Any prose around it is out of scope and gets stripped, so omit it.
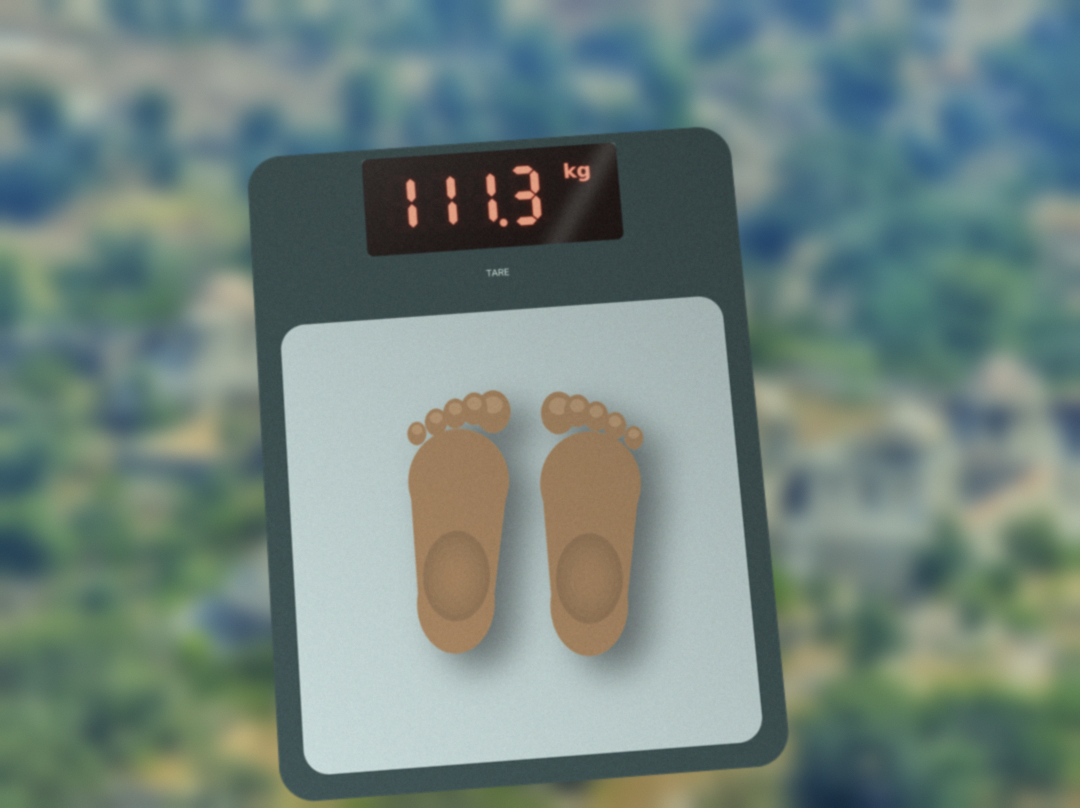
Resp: 111.3 kg
